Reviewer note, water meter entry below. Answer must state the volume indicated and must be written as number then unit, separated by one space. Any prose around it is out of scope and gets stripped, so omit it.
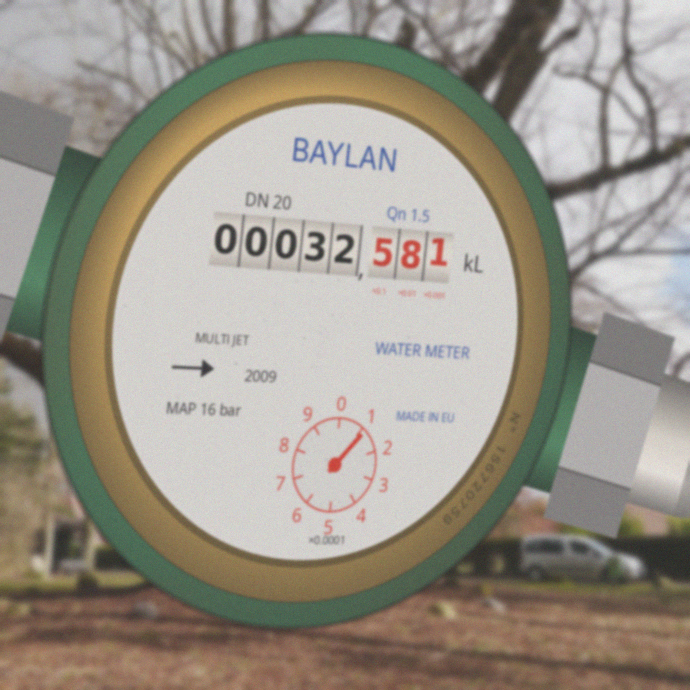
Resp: 32.5811 kL
